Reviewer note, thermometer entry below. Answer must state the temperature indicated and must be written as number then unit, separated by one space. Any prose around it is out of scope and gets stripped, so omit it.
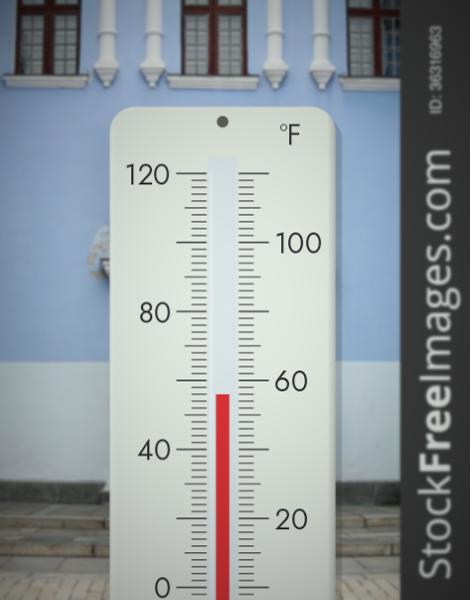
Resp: 56 °F
